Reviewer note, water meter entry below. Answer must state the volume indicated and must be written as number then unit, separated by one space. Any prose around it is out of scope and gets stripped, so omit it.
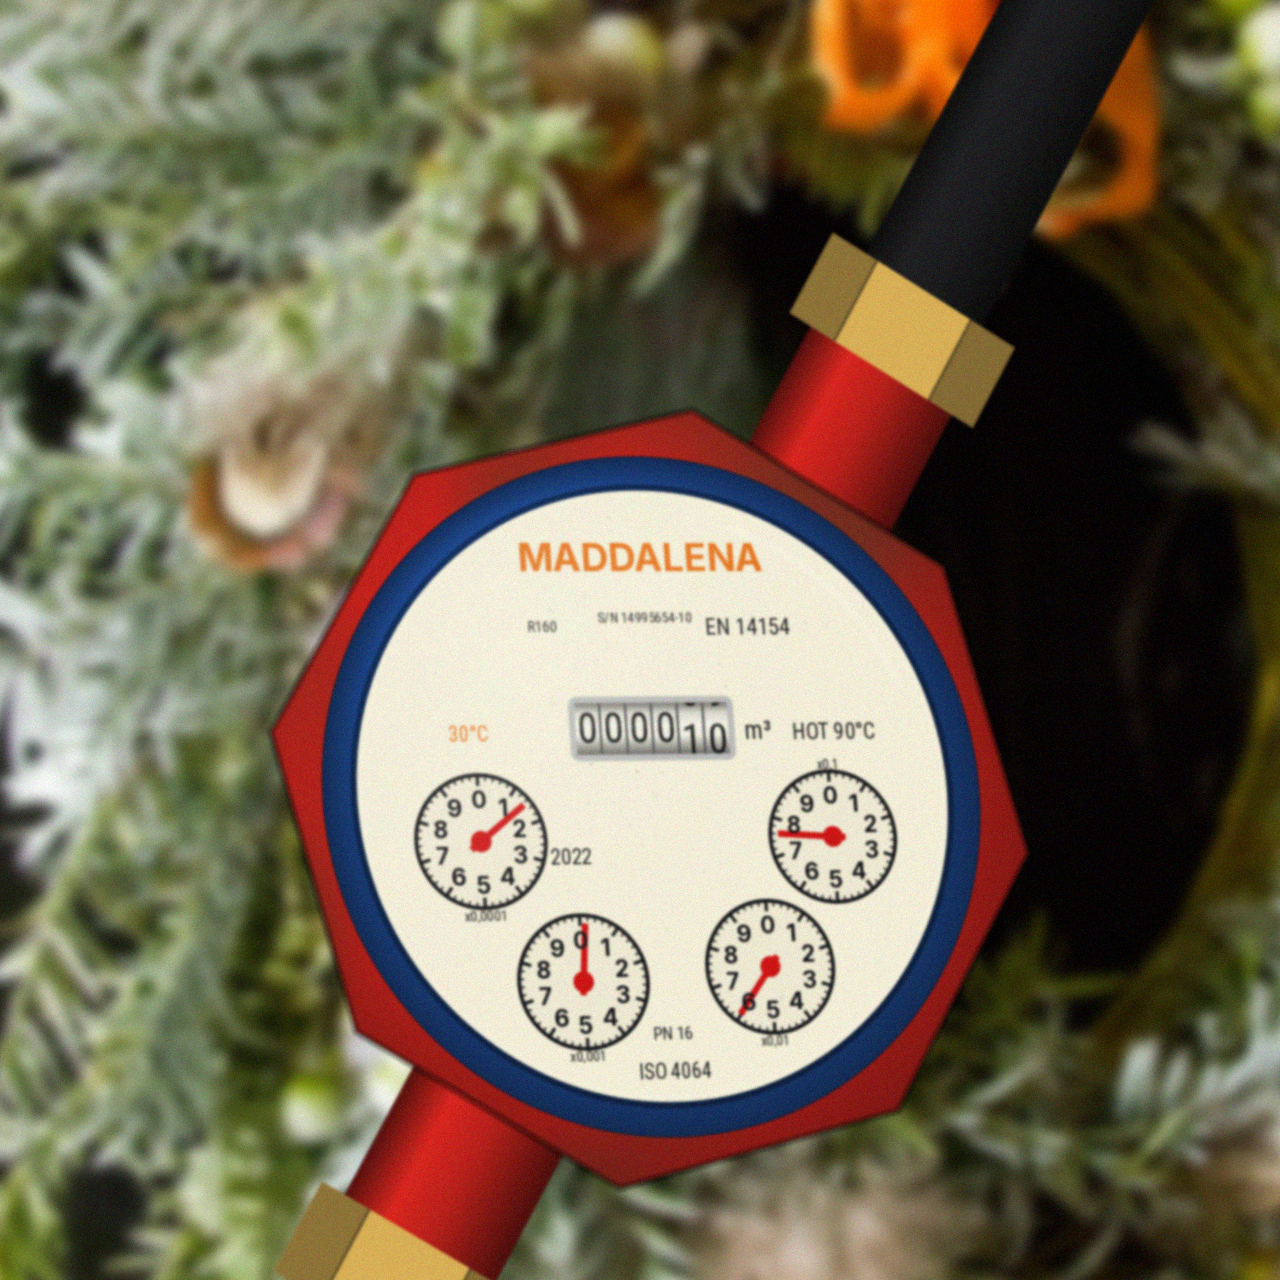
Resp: 9.7601 m³
